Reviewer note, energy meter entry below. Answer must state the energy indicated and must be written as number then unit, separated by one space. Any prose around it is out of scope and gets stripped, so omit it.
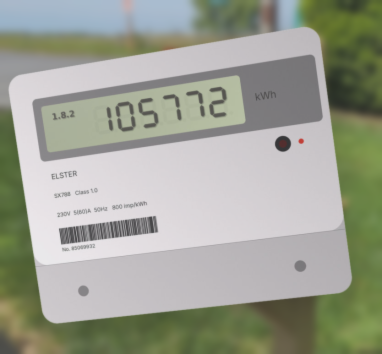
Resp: 105772 kWh
